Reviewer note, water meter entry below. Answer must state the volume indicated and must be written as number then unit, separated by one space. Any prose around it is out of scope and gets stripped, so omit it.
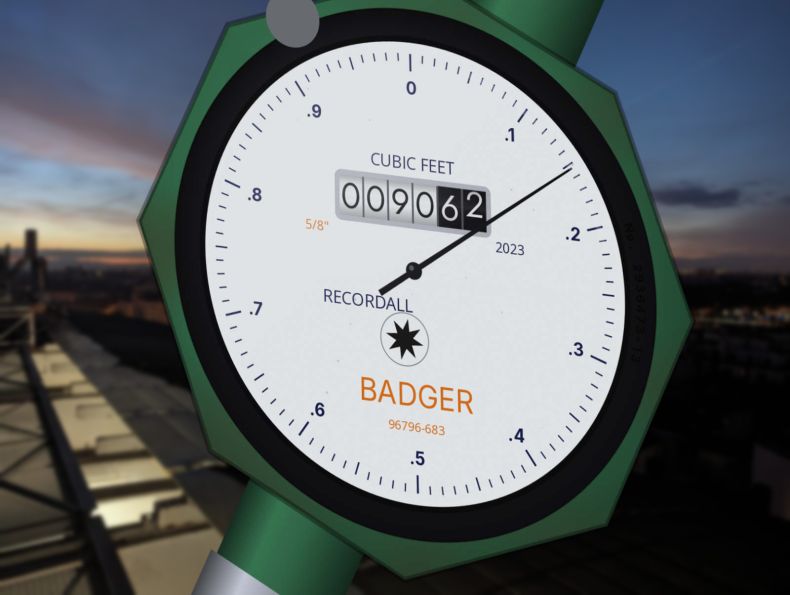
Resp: 9062.15 ft³
